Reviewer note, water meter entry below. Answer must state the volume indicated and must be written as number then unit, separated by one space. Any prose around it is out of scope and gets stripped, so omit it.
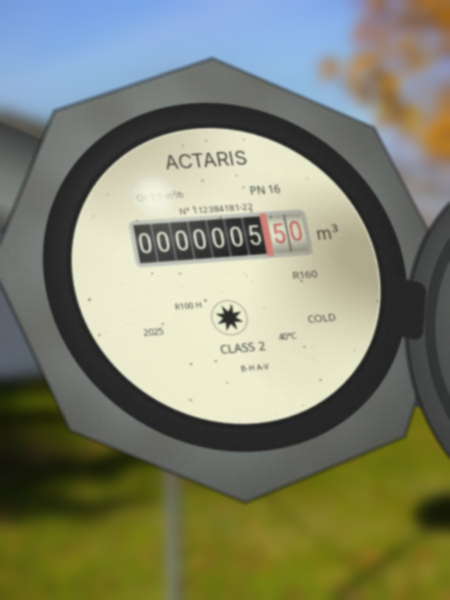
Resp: 5.50 m³
